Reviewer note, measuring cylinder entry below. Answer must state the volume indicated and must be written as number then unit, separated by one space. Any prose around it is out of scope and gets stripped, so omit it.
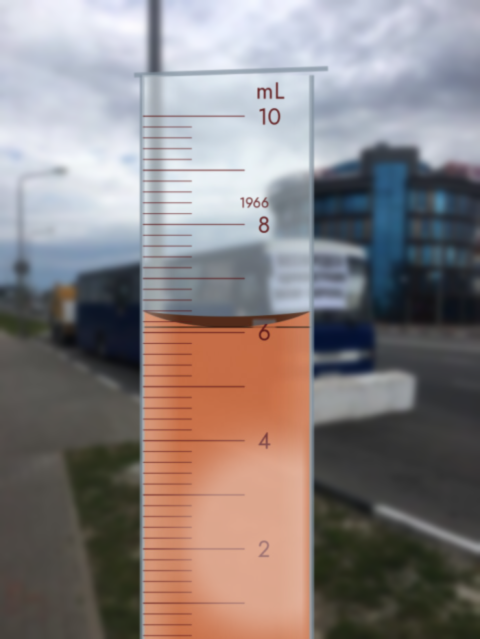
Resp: 6.1 mL
